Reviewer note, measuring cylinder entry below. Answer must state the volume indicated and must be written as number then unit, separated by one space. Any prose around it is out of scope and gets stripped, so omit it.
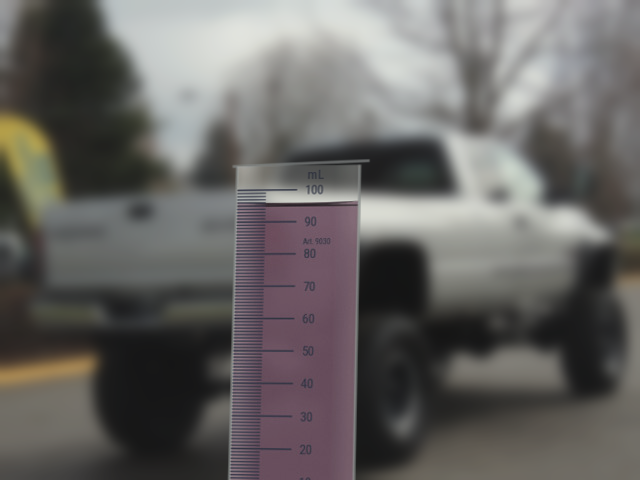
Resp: 95 mL
